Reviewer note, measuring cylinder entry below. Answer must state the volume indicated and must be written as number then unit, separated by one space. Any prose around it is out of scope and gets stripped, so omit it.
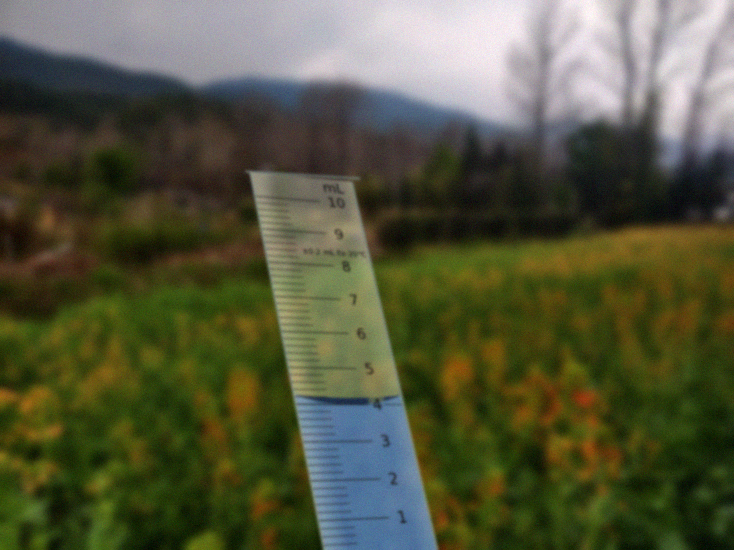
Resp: 4 mL
